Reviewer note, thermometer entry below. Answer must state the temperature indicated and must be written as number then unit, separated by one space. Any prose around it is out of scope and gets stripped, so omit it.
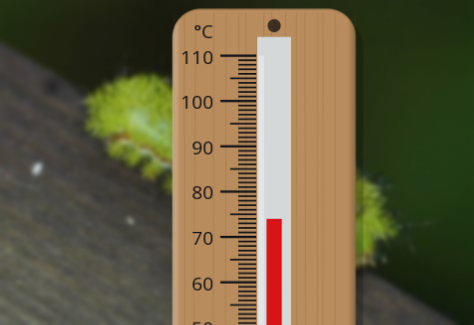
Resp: 74 °C
